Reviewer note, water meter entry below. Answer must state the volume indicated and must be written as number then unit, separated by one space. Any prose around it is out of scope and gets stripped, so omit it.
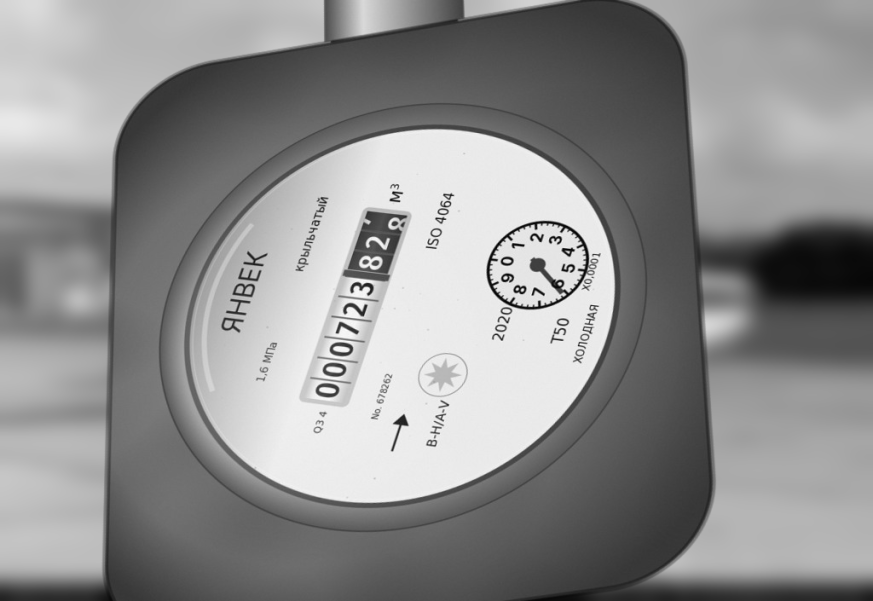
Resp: 723.8276 m³
